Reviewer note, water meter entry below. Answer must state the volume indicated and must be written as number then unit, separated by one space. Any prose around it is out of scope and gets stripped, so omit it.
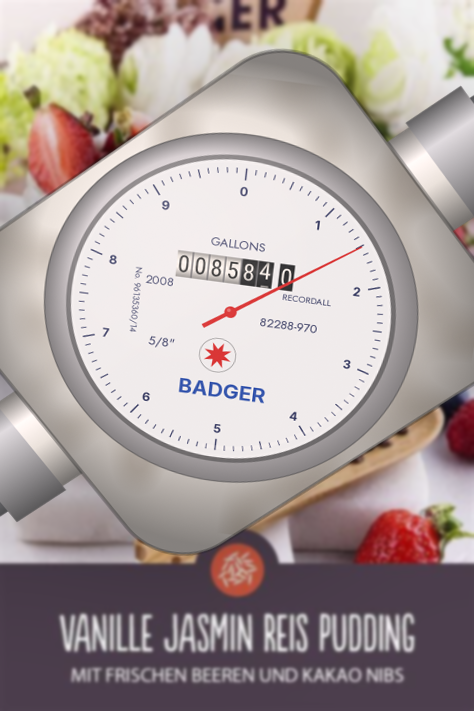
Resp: 85841.5 gal
